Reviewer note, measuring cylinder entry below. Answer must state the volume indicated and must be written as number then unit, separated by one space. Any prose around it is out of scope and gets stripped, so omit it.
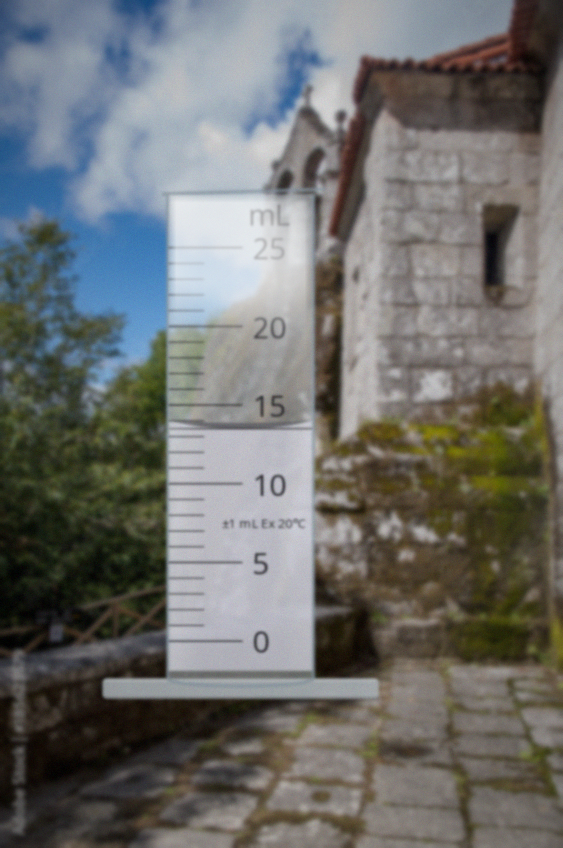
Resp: 13.5 mL
